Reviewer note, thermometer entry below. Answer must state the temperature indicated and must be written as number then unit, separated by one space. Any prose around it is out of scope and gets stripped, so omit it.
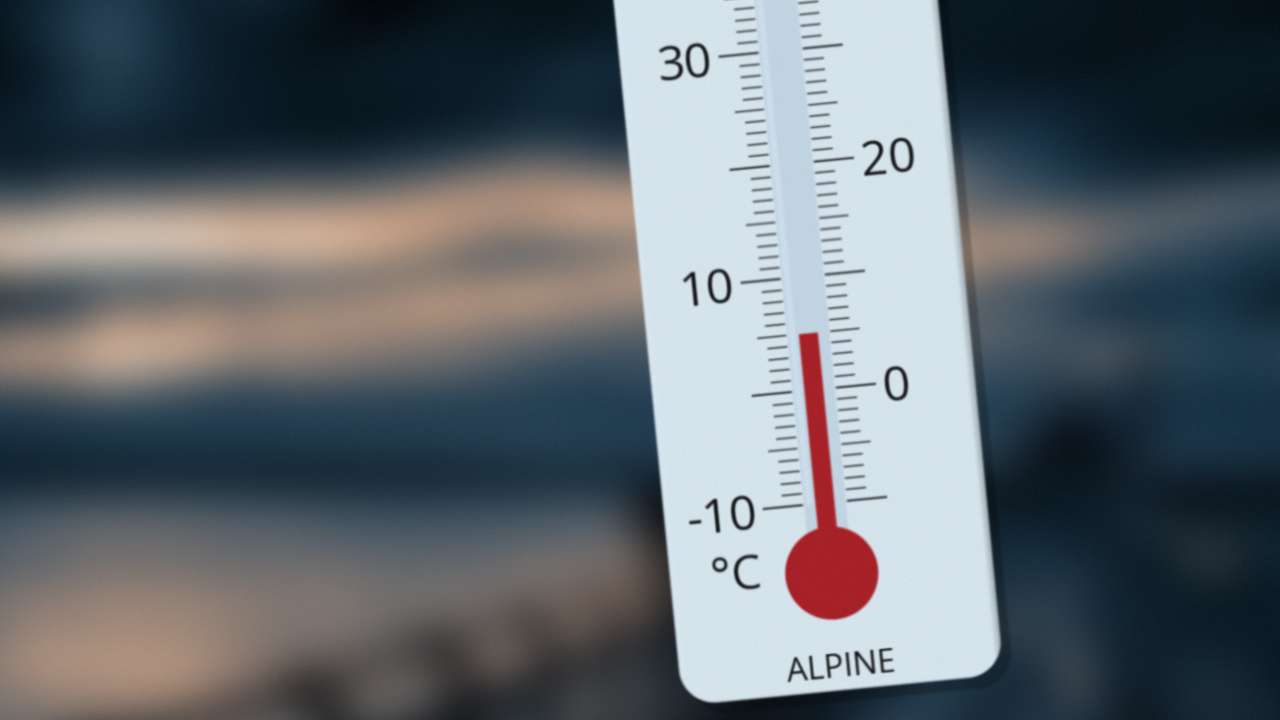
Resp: 5 °C
